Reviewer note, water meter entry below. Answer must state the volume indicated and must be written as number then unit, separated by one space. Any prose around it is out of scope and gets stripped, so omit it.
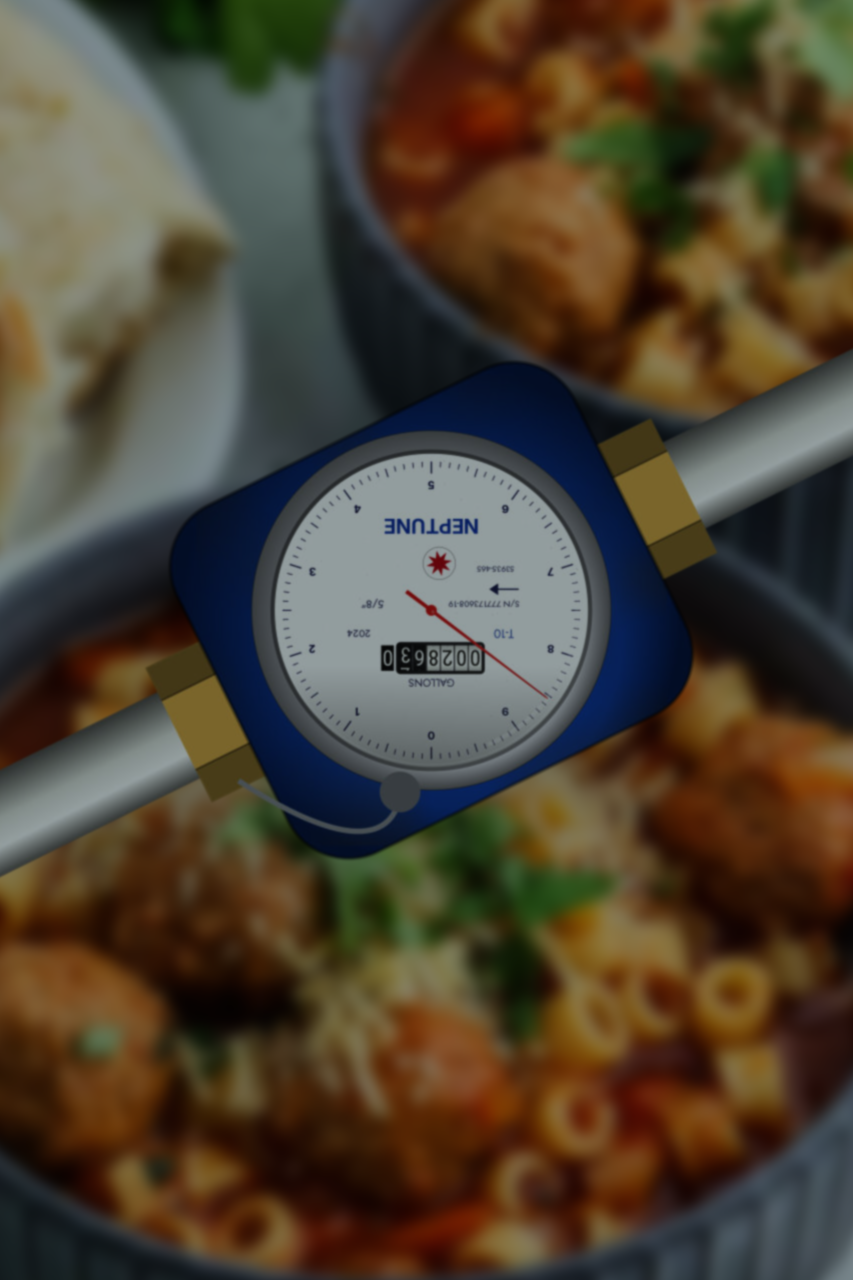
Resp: 28628.5 gal
